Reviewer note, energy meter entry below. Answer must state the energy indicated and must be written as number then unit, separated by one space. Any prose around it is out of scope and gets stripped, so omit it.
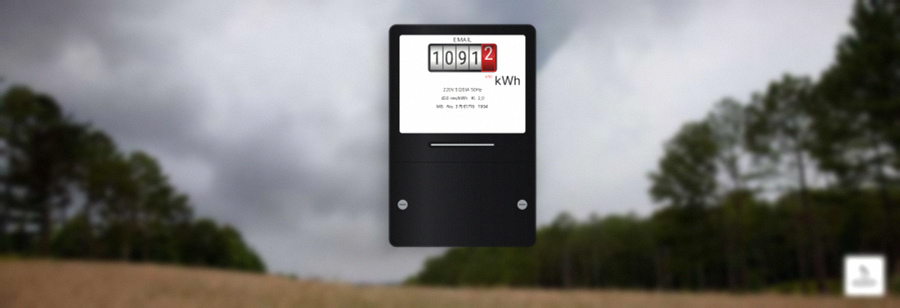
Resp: 1091.2 kWh
